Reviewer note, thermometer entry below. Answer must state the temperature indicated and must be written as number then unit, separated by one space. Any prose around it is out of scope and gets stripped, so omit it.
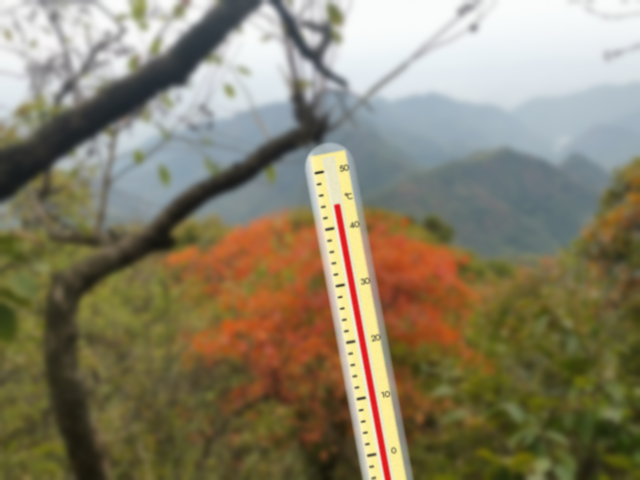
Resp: 44 °C
